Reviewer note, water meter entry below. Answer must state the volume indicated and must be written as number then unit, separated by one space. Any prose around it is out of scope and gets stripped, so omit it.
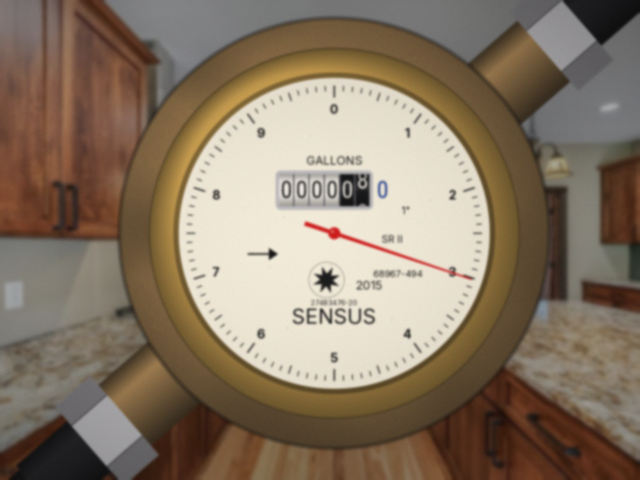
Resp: 83.0 gal
